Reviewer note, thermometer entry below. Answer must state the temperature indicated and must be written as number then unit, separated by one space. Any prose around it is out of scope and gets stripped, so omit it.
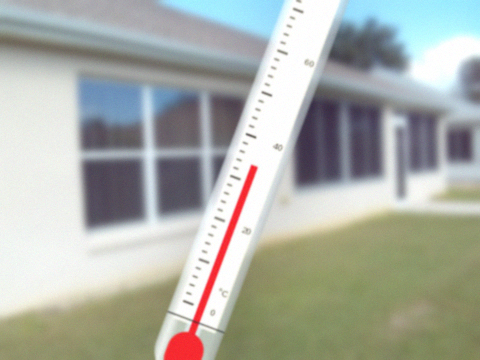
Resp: 34 °C
